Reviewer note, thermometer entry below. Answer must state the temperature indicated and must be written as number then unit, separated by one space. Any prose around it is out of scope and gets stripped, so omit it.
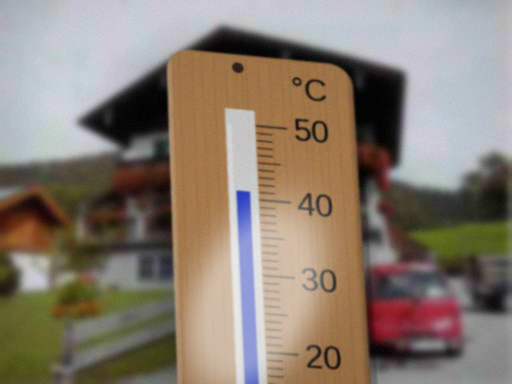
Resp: 41 °C
